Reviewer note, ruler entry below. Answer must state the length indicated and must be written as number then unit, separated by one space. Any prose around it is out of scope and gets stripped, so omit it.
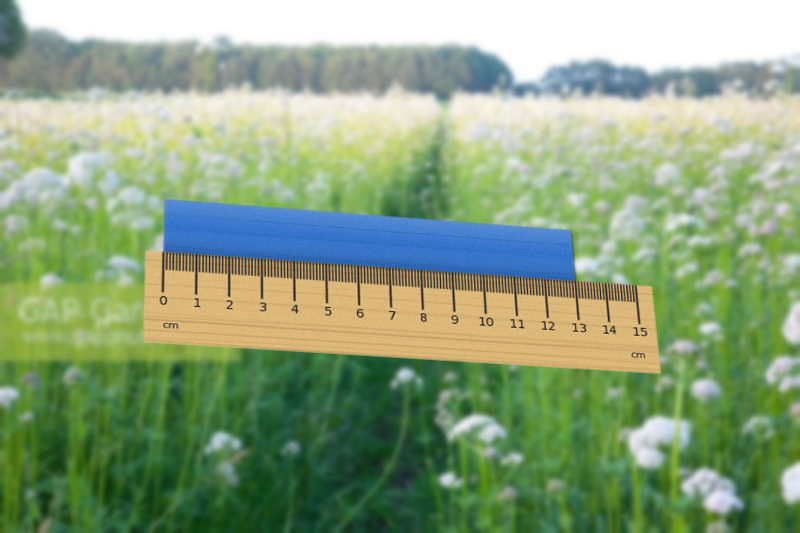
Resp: 13 cm
